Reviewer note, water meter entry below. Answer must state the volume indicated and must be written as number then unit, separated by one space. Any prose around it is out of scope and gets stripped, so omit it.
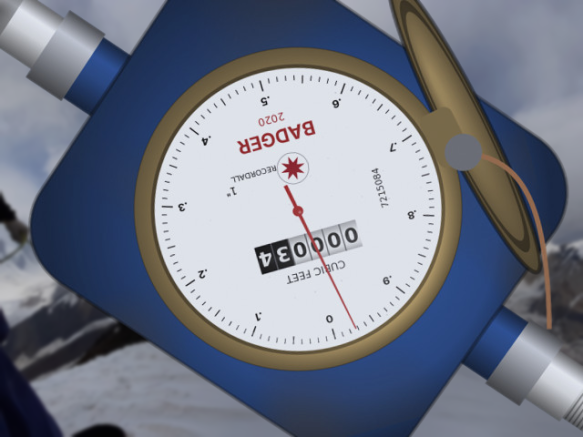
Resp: 33.97 ft³
